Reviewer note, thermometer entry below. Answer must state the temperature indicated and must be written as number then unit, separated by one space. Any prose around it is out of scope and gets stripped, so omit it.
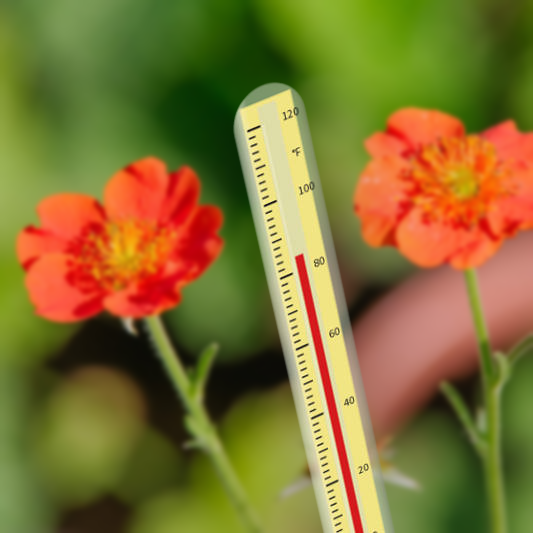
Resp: 84 °F
